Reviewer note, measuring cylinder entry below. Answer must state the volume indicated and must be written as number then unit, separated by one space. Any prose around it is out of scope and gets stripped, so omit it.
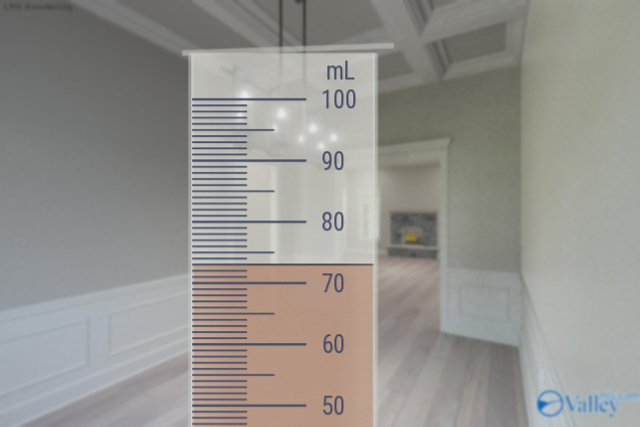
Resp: 73 mL
